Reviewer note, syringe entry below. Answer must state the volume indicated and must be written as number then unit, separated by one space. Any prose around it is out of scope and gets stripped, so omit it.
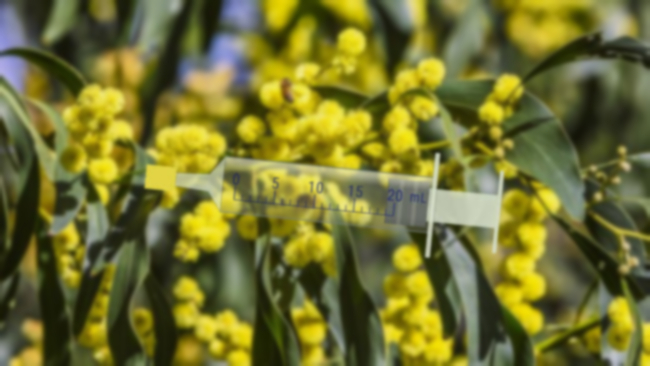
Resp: 19 mL
